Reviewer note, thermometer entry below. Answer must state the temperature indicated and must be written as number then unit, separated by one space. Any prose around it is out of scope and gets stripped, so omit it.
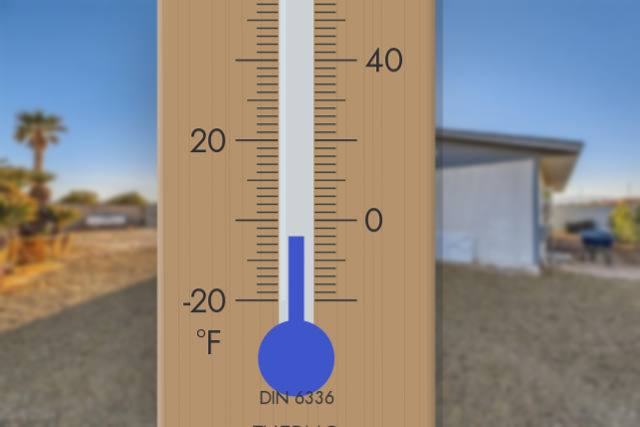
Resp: -4 °F
